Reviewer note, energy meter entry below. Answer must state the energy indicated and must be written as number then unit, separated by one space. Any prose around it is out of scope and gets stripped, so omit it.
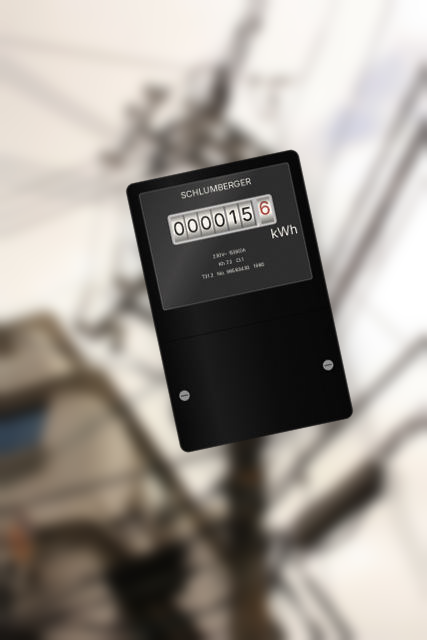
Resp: 15.6 kWh
